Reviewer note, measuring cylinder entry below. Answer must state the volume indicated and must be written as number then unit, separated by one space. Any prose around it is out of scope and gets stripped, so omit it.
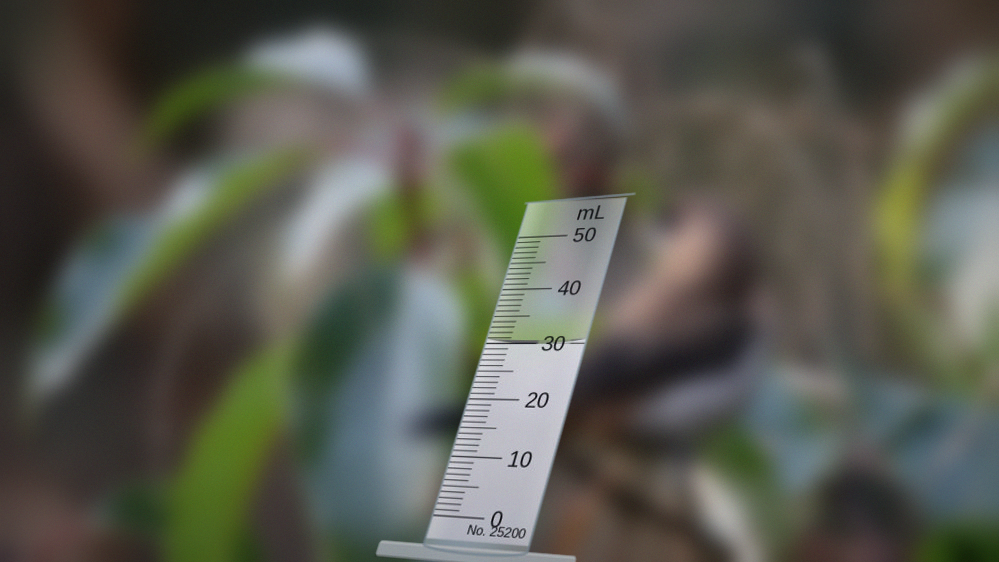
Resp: 30 mL
